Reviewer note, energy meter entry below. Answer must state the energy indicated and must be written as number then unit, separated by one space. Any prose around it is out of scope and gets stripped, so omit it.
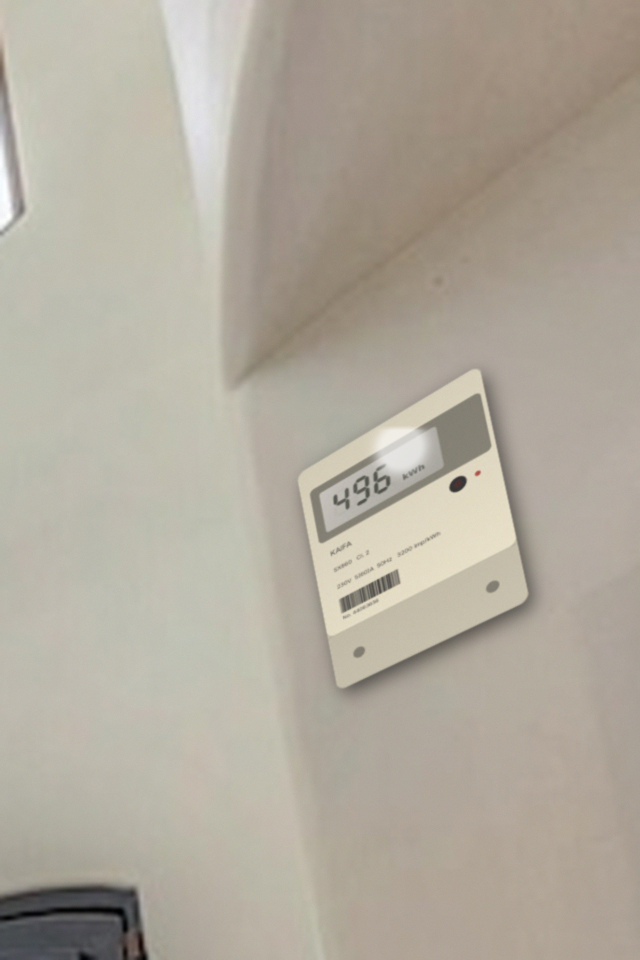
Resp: 496 kWh
